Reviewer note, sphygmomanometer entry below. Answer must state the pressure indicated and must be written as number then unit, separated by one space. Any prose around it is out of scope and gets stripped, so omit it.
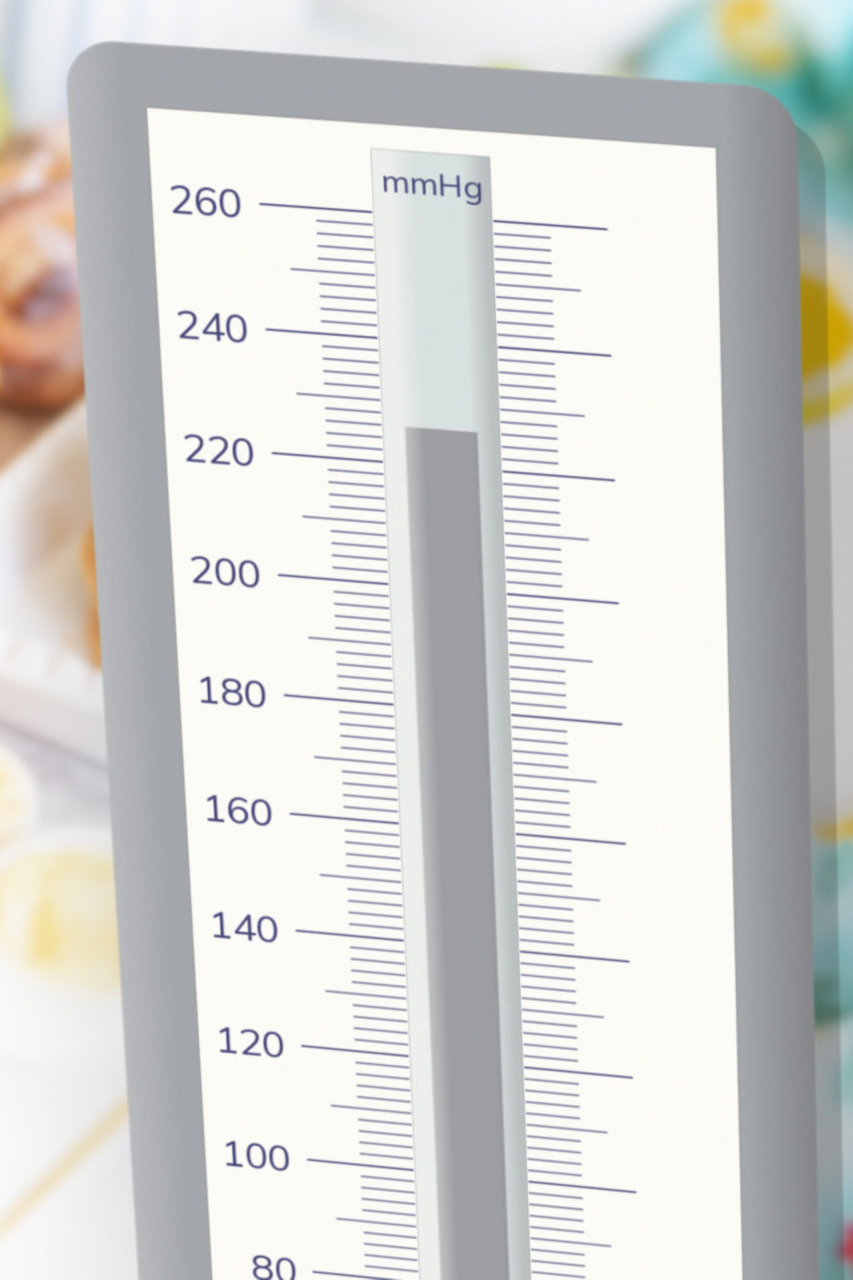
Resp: 226 mmHg
